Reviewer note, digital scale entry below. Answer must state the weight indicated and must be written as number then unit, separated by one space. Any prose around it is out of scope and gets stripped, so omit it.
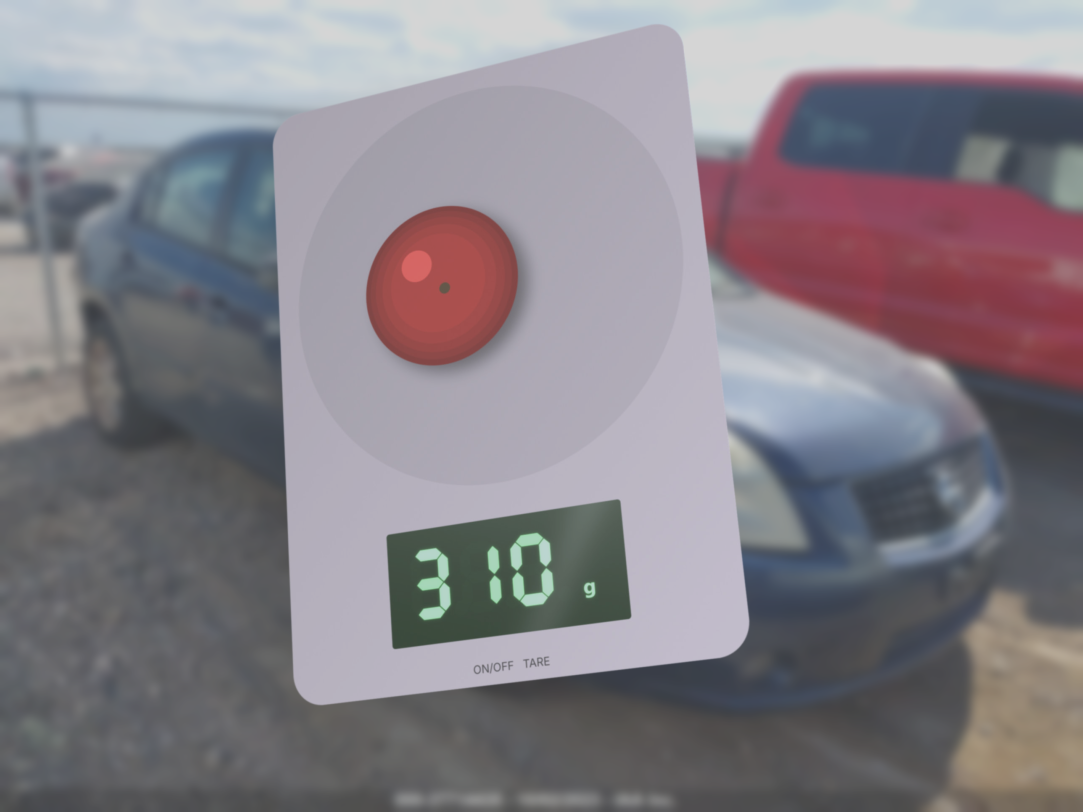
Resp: 310 g
